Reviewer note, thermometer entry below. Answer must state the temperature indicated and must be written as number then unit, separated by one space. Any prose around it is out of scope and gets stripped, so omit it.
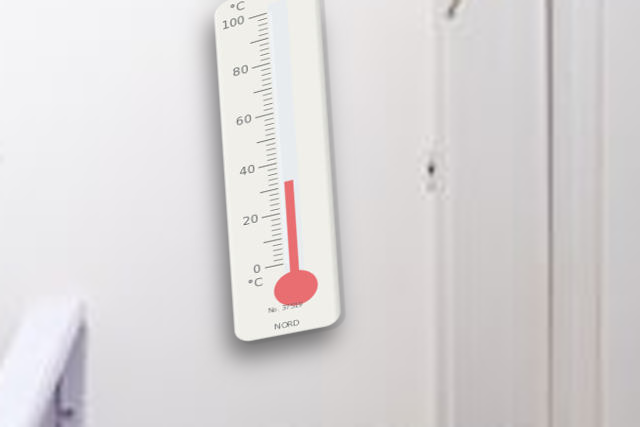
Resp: 32 °C
